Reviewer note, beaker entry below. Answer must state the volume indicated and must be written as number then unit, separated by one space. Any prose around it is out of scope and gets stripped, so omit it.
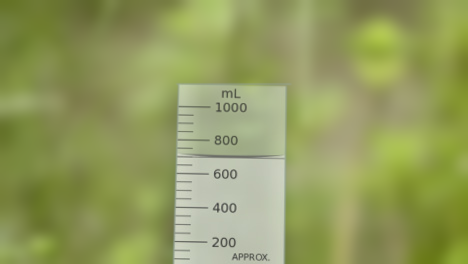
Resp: 700 mL
